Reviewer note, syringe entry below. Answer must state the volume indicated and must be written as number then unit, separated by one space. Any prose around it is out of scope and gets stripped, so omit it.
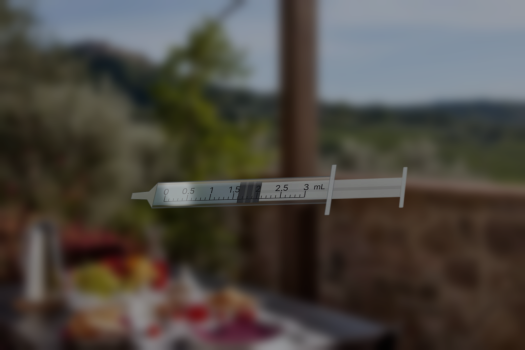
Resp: 1.6 mL
